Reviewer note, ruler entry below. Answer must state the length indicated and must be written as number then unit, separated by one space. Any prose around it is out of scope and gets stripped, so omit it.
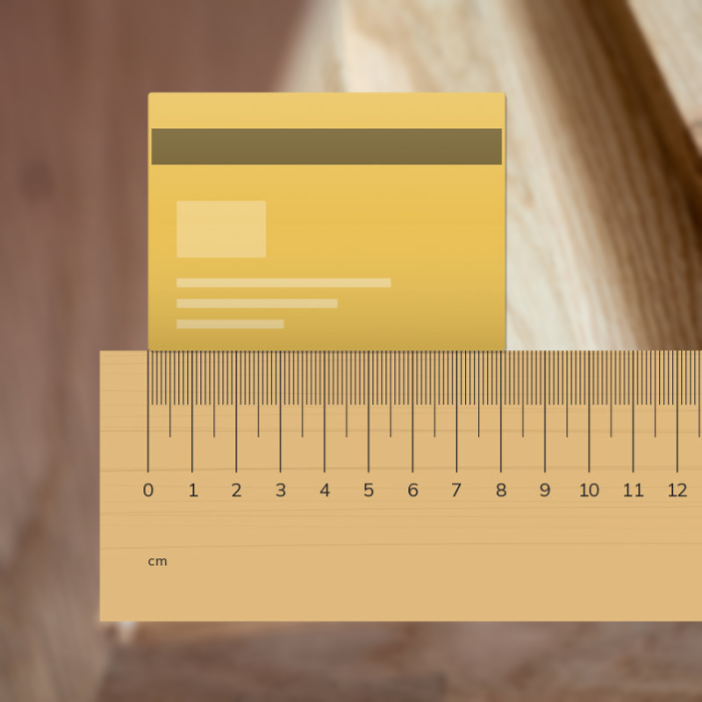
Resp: 8.1 cm
